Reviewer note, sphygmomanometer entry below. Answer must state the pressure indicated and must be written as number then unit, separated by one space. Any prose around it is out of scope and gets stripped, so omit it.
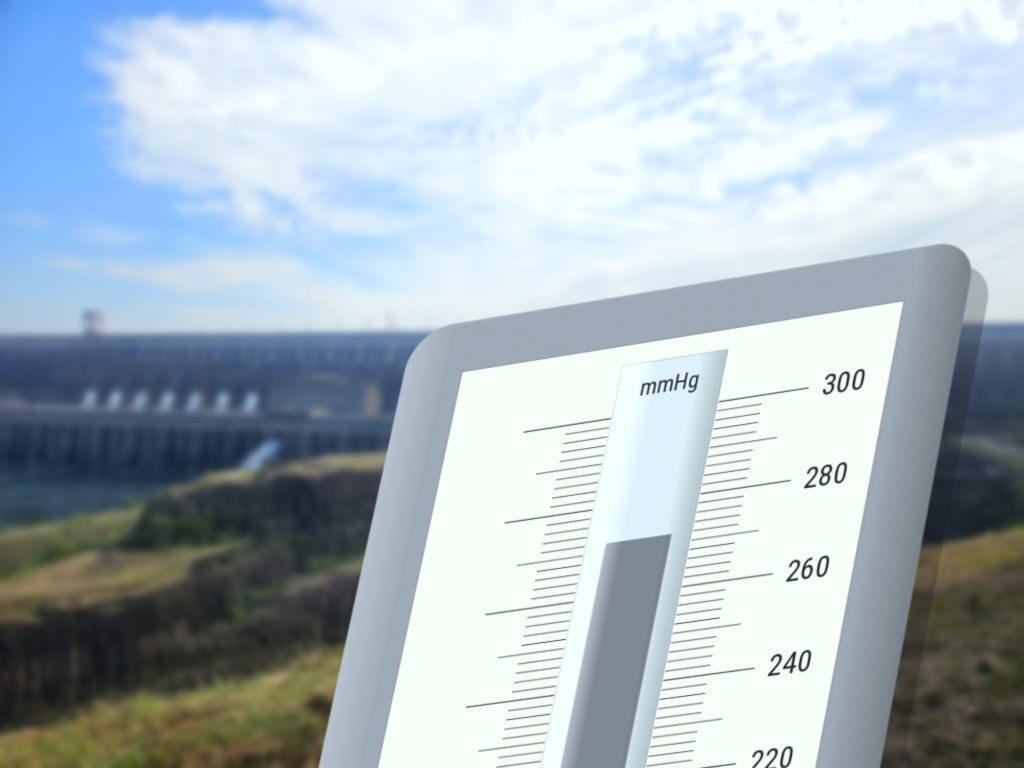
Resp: 272 mmHg
